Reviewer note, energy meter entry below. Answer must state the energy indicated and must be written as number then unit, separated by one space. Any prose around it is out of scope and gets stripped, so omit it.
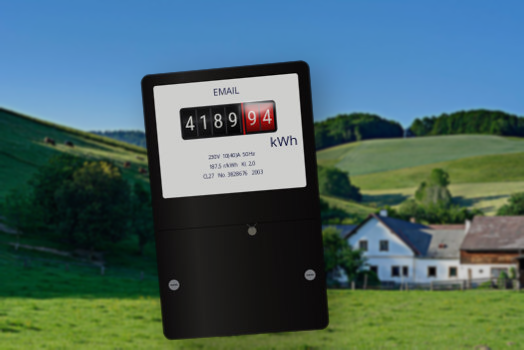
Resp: 4189.94 kWh
